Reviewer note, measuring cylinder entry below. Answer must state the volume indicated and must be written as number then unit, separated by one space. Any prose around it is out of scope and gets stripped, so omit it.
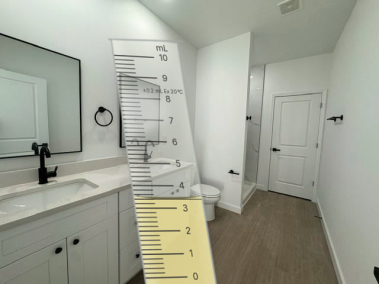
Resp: 3.4 mL
